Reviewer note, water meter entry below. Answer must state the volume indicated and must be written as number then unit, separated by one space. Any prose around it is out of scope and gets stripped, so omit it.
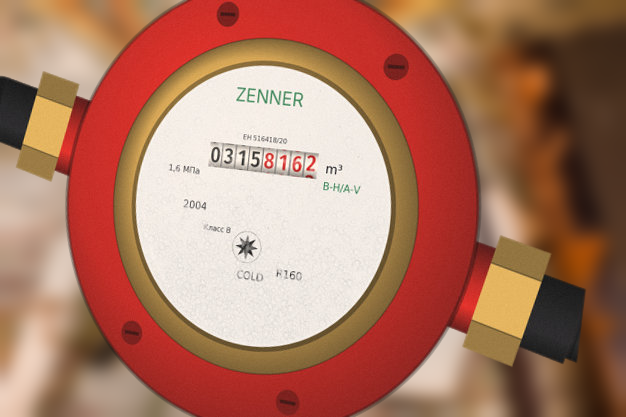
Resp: 315.8162 m³
